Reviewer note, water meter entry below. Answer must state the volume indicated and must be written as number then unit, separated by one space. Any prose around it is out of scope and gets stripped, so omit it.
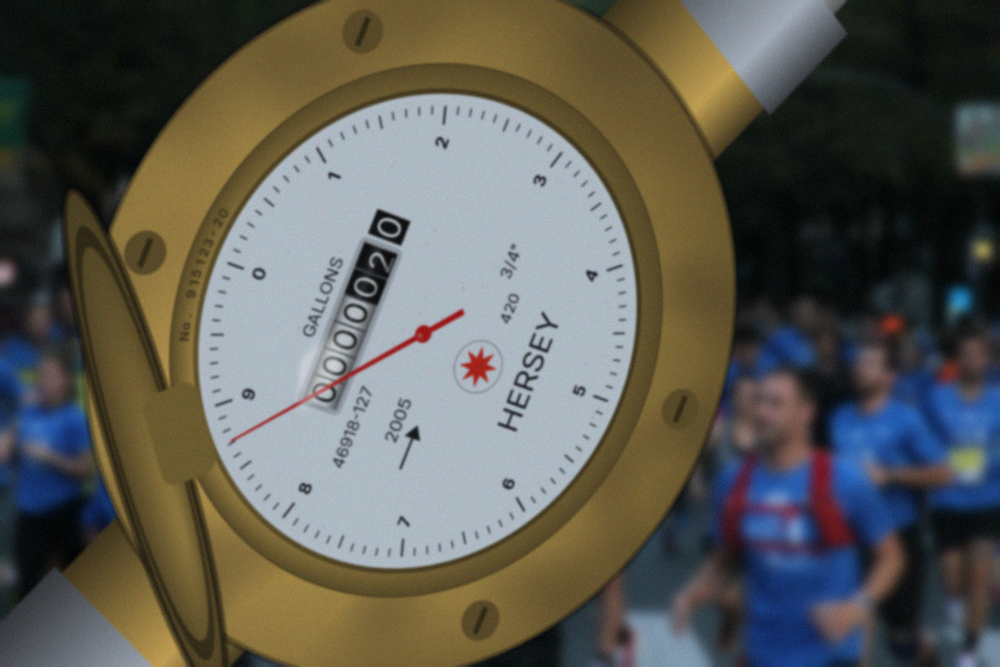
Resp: 18.7 gal
